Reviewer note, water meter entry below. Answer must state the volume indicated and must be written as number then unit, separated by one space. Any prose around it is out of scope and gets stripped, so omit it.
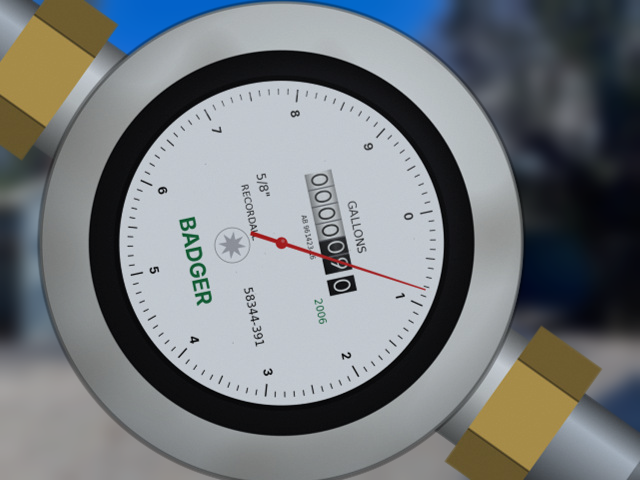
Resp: 90.8 gal
